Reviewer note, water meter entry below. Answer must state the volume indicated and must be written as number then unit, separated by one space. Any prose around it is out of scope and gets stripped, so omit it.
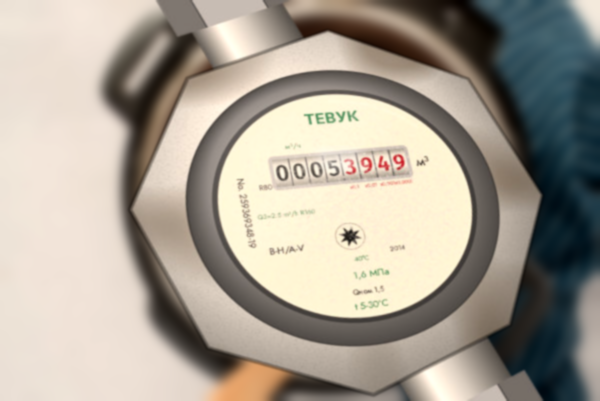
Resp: 5.3949 m³
